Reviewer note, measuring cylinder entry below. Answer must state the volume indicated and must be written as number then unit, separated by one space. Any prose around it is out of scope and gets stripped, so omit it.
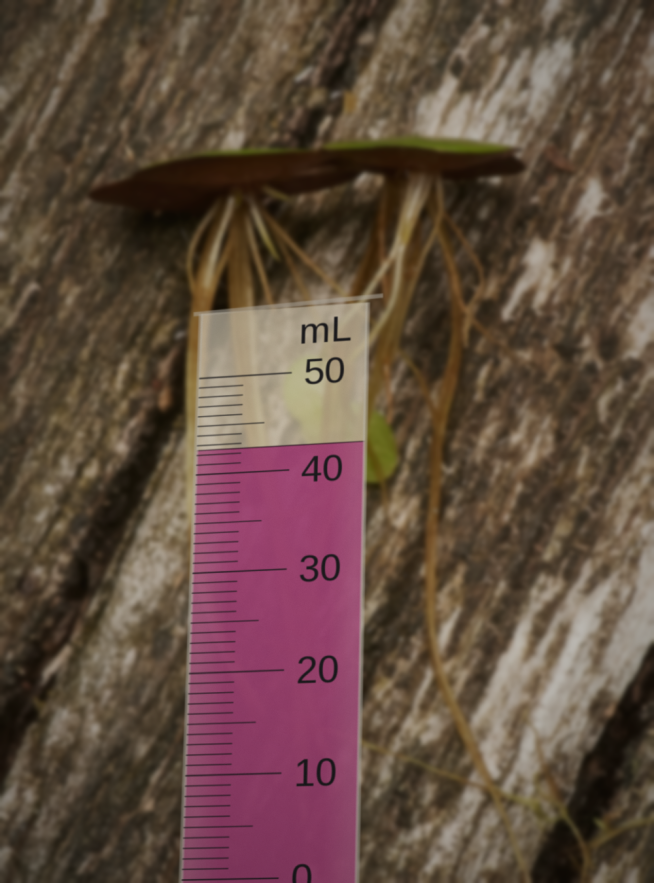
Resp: 42.5 mL
